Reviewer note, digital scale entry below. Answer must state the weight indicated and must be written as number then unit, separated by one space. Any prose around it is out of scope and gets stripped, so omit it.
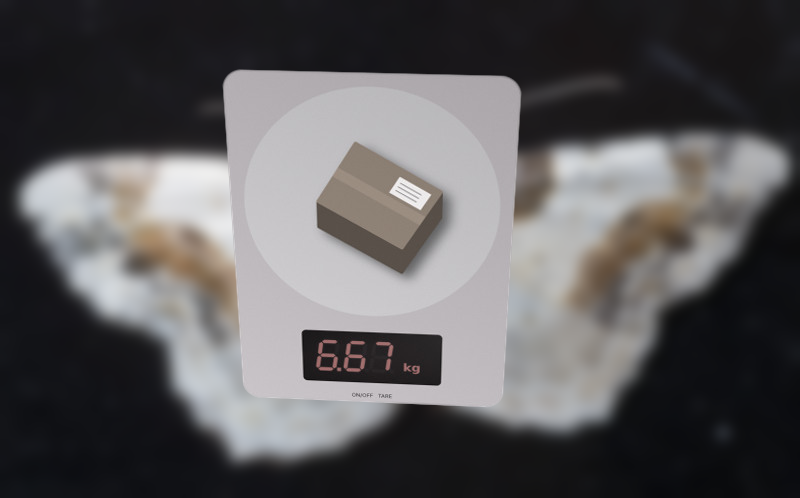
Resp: 6.67 kg
